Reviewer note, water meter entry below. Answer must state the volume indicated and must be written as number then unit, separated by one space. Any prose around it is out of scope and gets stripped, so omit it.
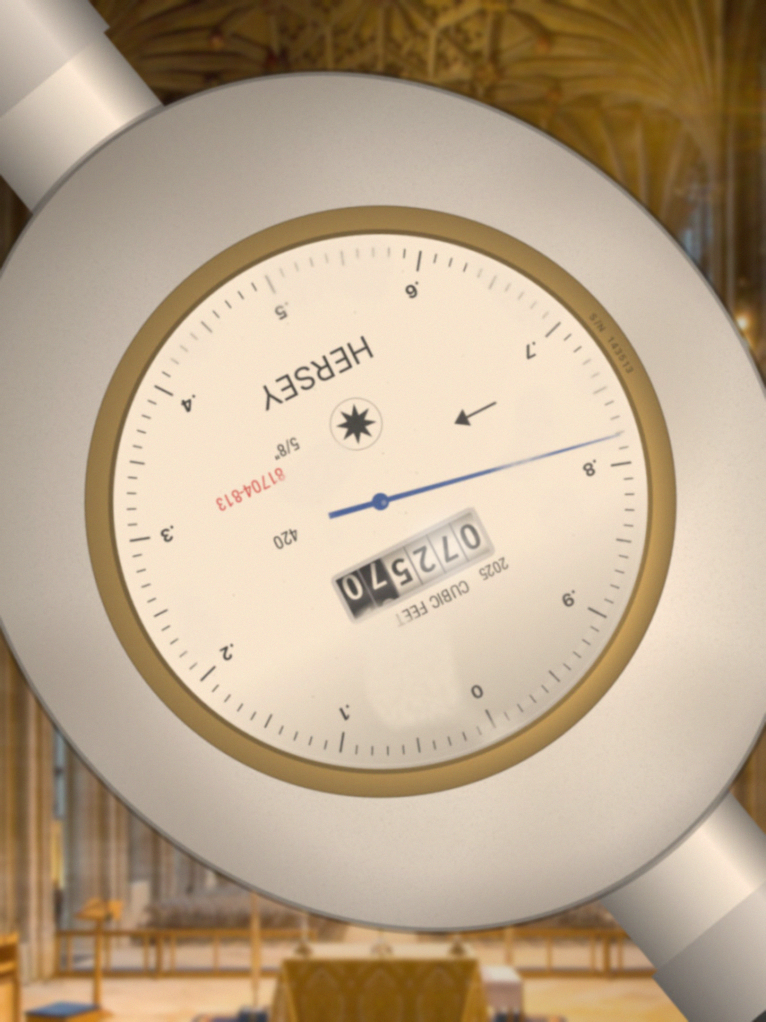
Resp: 72569.78 ft³
